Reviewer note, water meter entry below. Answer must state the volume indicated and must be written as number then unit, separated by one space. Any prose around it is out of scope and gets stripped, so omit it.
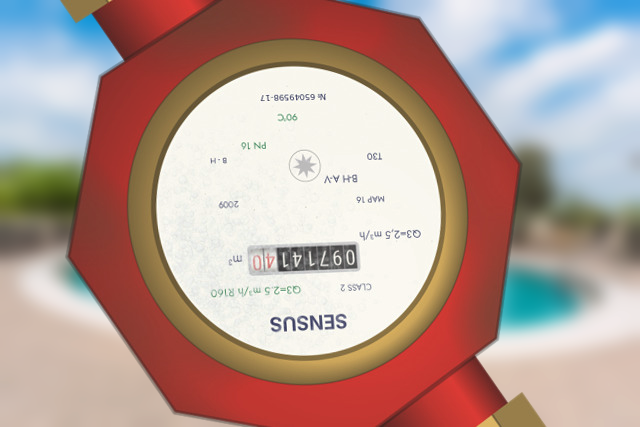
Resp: 97141.40 m³
